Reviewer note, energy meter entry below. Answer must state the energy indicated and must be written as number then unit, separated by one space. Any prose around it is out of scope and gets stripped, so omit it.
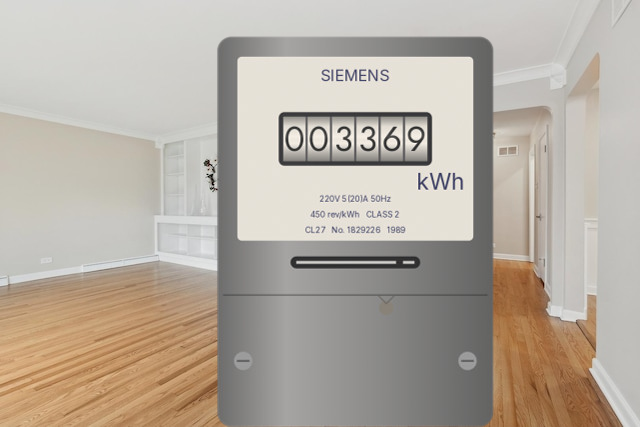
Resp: 3369 kWh
